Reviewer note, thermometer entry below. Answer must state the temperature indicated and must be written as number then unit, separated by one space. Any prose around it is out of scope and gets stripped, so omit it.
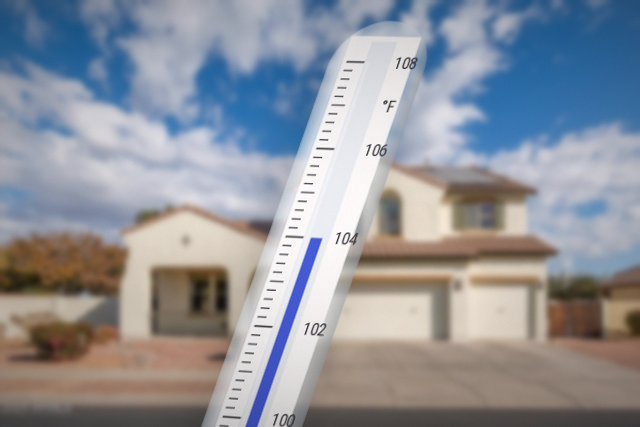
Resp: 104 °F
